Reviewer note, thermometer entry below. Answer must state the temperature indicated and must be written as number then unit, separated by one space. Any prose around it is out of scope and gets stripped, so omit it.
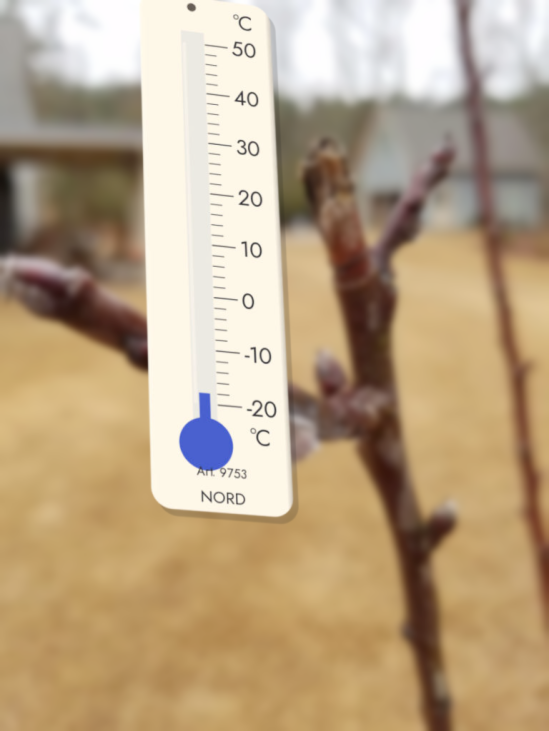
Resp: -18 °C
